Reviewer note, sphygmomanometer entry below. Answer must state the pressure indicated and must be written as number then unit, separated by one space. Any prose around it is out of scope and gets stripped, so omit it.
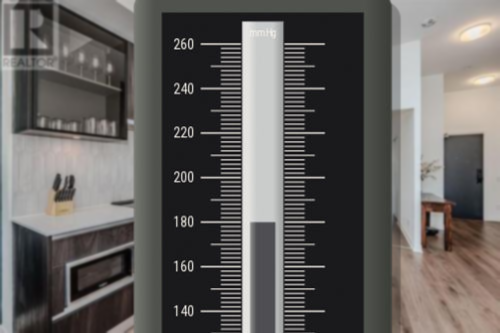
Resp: 180 mmHg
